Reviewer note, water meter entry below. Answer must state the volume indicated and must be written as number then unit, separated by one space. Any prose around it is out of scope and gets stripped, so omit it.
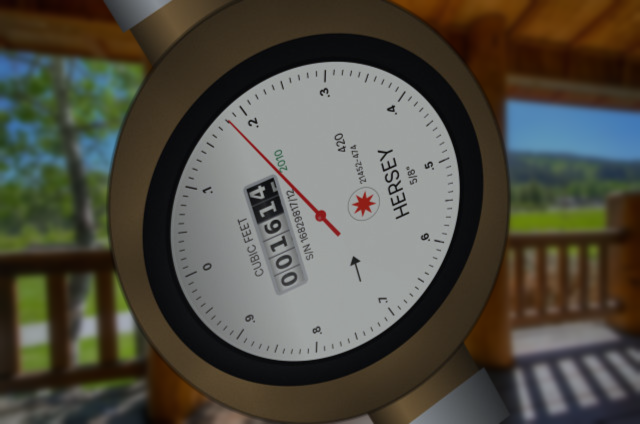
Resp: 1614.18 ft³
